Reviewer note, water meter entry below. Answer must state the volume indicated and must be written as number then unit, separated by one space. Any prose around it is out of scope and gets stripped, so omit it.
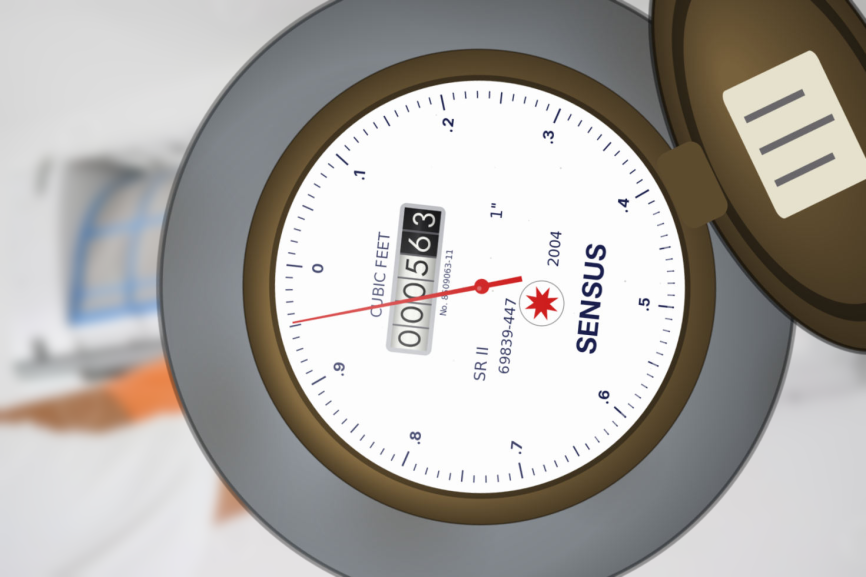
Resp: 562.95 ft³
